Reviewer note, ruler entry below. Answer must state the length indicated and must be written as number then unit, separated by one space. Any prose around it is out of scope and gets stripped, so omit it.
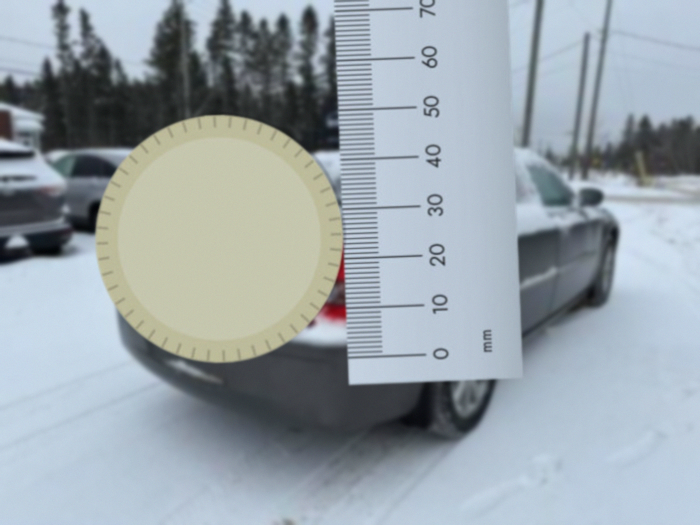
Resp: 50 mm
